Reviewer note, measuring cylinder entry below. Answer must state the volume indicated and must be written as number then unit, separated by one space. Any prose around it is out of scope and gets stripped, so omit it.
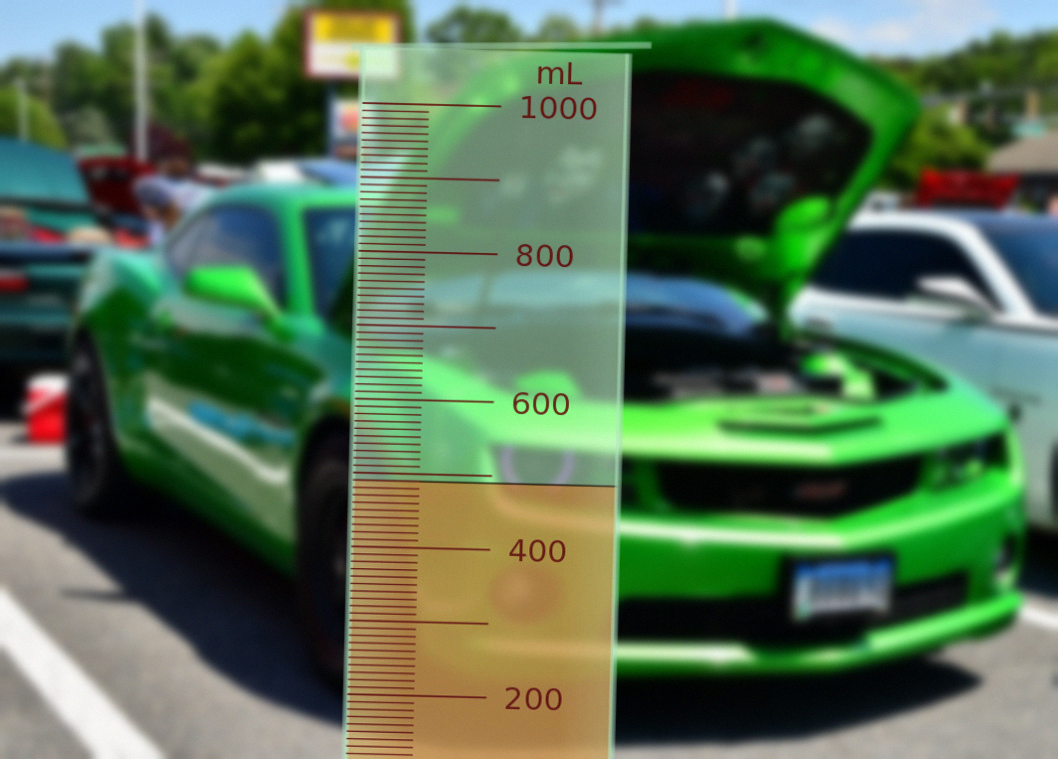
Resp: 490 mL
